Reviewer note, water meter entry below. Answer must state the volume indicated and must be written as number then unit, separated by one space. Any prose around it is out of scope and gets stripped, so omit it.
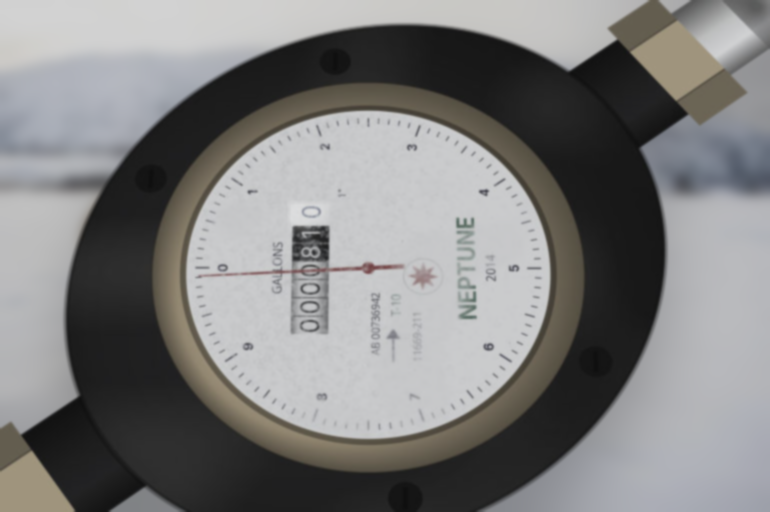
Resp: 809.9 gal
